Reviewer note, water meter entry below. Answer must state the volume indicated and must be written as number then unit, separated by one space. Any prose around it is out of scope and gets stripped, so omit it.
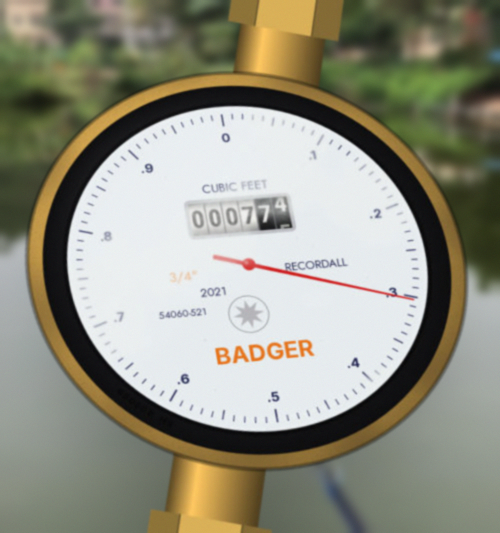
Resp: 774.30 ft³
